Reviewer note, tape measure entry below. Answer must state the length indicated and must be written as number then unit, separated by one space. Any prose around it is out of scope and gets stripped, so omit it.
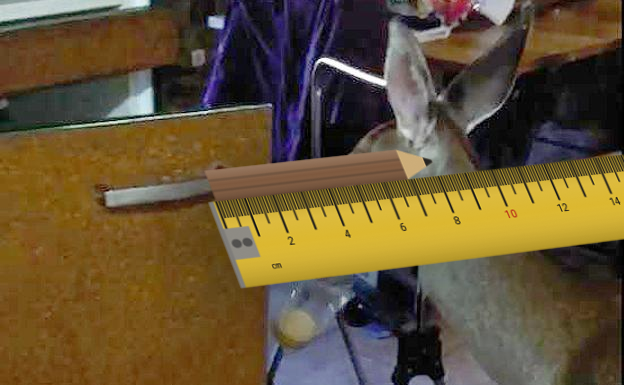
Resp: 8 cm
